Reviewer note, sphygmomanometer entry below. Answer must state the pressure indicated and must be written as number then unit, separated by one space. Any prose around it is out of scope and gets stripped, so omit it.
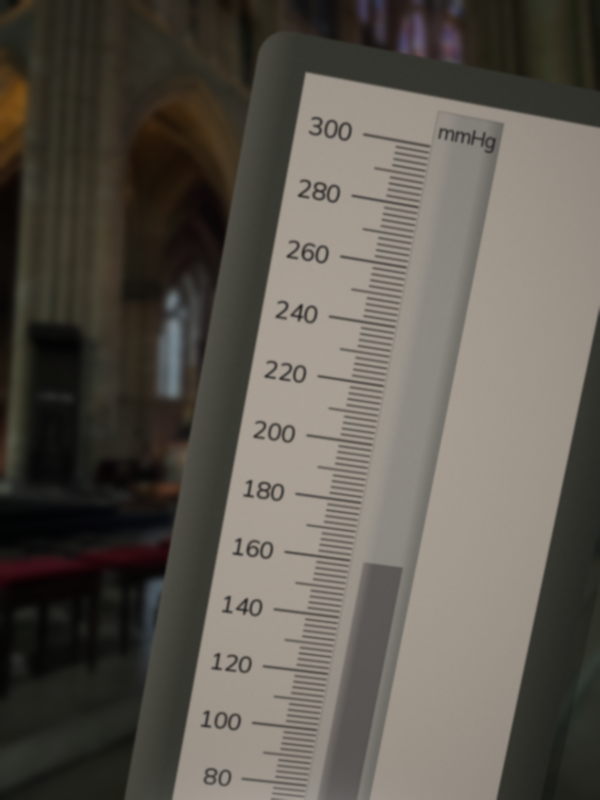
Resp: 160 mmHg
